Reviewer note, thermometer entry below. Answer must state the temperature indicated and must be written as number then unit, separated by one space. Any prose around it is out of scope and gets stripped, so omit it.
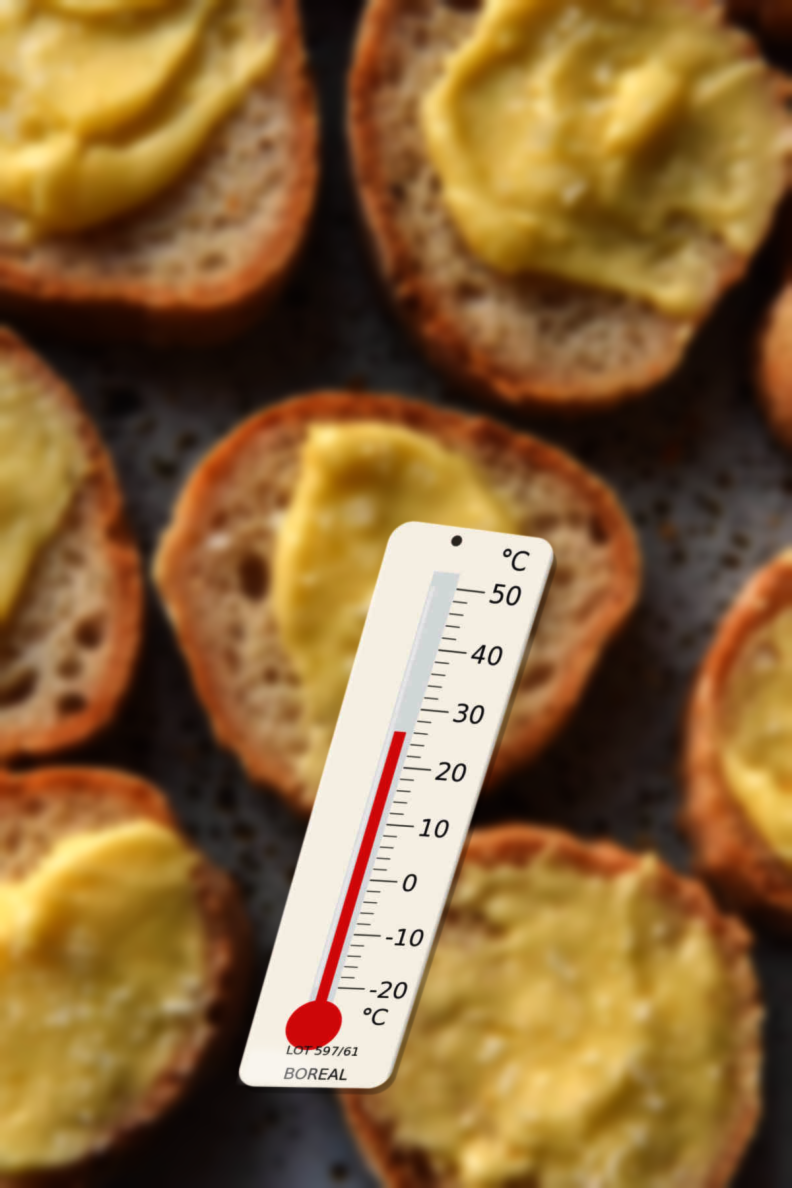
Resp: 26 °C
